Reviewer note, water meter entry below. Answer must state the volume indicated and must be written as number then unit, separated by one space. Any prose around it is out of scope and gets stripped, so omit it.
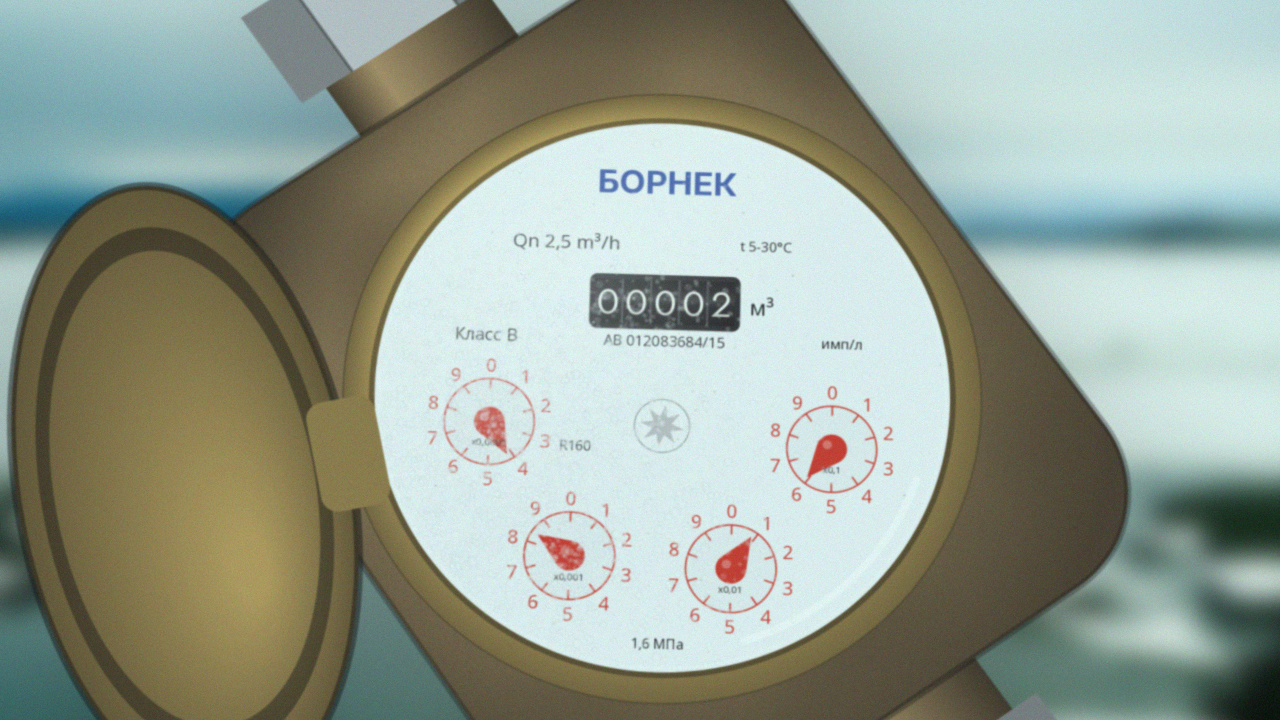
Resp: 2.6084 m³
